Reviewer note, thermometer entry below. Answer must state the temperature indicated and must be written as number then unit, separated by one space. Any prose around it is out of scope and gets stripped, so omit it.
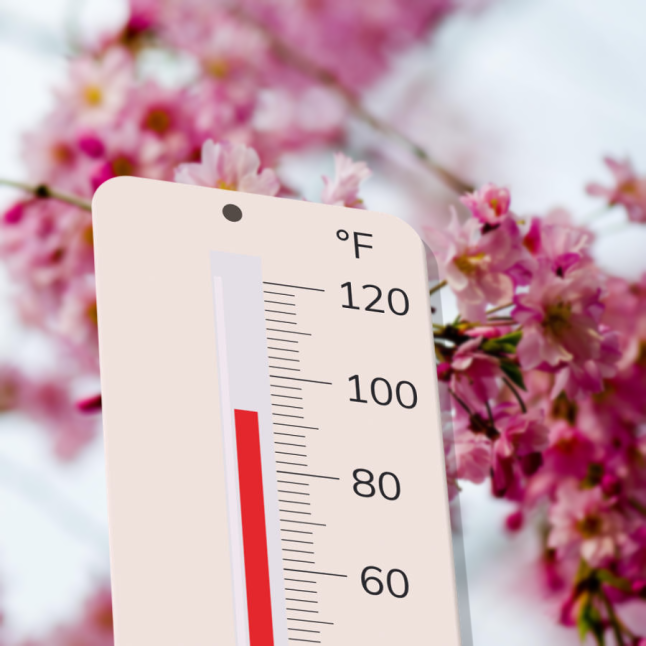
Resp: 92 °F
